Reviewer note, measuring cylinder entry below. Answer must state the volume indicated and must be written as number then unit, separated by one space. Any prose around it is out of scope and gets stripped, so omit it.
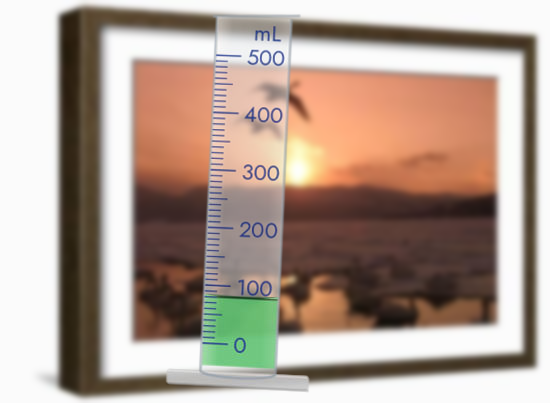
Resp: 80 mL
